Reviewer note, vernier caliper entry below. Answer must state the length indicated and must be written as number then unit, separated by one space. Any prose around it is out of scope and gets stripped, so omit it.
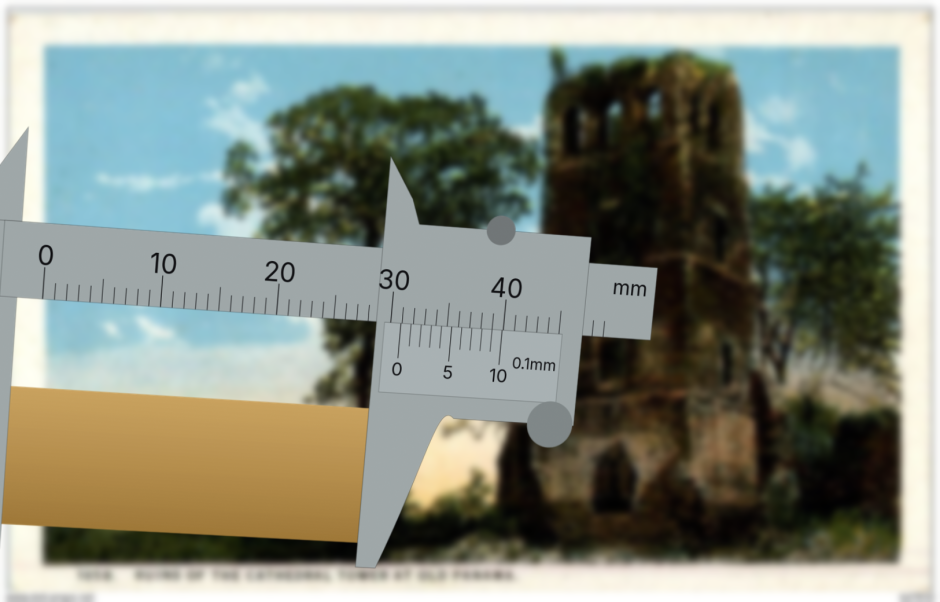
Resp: 30.9 mm
